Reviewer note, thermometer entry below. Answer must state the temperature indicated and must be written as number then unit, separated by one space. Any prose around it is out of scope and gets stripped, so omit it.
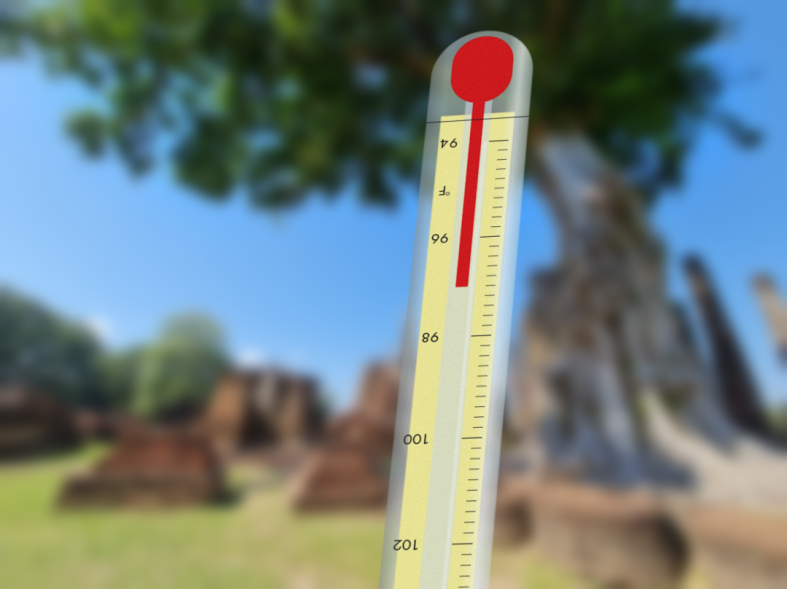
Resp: 97 °F
